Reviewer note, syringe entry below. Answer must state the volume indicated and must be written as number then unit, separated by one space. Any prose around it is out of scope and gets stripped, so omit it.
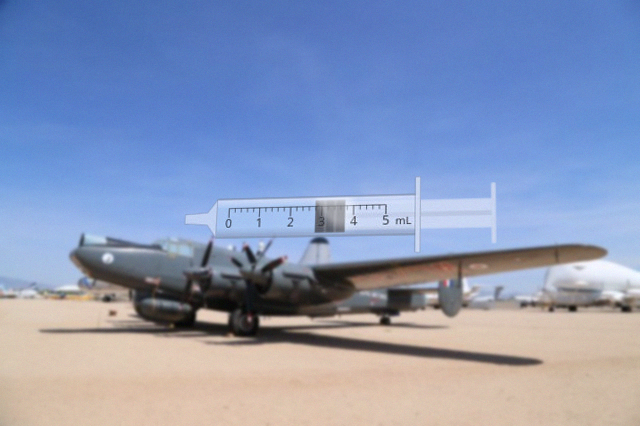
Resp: 2.8 mL
